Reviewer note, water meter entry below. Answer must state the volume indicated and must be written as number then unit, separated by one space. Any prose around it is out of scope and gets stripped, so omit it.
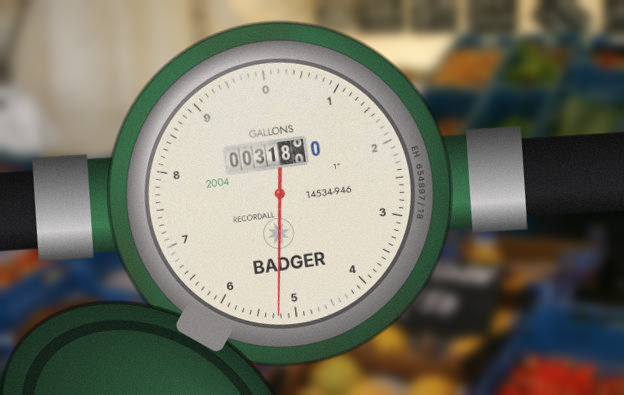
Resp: 31885.2 gal
